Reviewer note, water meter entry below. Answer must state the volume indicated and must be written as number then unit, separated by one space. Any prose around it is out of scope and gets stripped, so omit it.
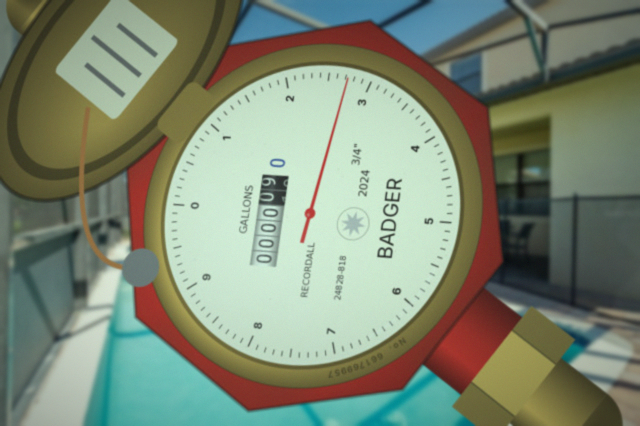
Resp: 92.7 gal
